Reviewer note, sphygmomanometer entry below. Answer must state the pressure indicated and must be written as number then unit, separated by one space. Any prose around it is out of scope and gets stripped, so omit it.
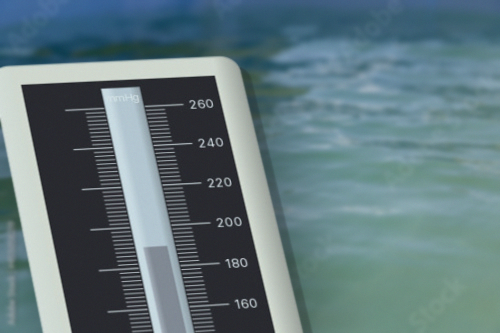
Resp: 190 mmHg
